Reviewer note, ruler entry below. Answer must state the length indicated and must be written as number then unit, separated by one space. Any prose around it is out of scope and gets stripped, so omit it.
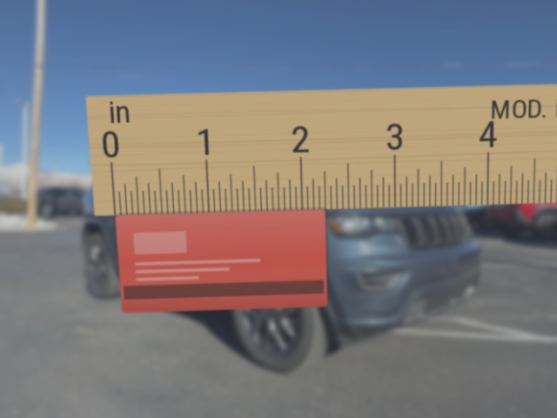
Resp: 2.25 in
